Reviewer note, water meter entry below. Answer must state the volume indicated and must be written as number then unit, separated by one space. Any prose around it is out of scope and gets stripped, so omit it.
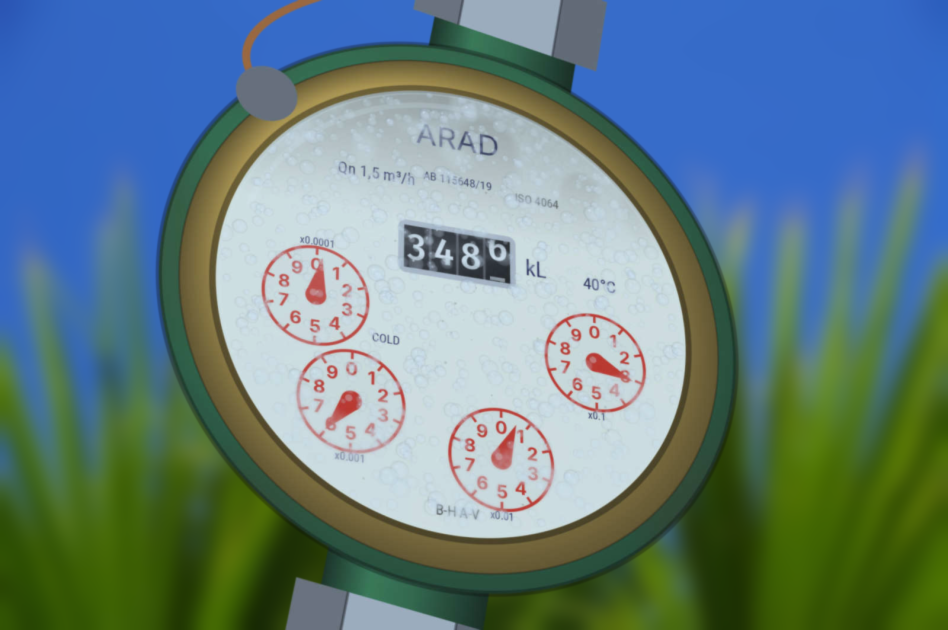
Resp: 3486.3060 kL
